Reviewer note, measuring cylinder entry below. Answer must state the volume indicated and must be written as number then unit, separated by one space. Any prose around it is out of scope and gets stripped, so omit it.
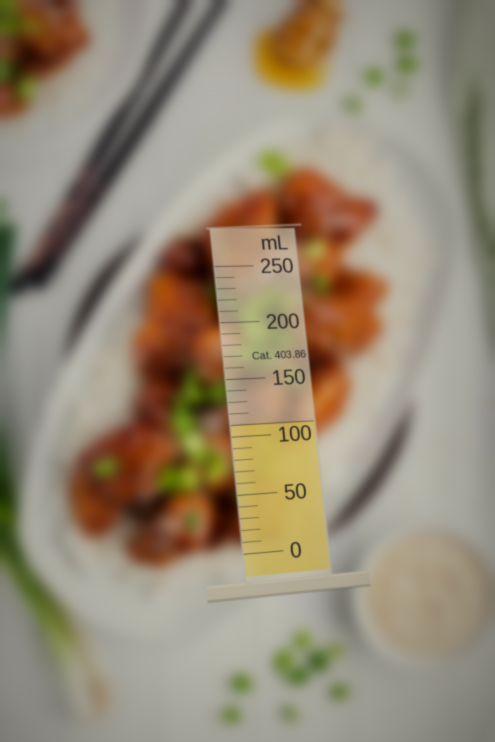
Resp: 110 mL
